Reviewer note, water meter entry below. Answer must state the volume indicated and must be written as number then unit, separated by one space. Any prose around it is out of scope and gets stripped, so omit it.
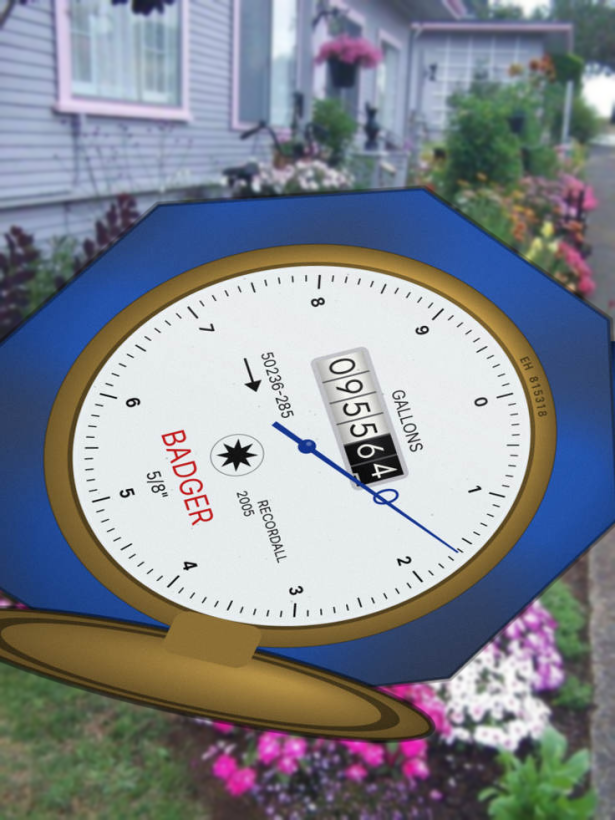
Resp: 955641.6 gal
